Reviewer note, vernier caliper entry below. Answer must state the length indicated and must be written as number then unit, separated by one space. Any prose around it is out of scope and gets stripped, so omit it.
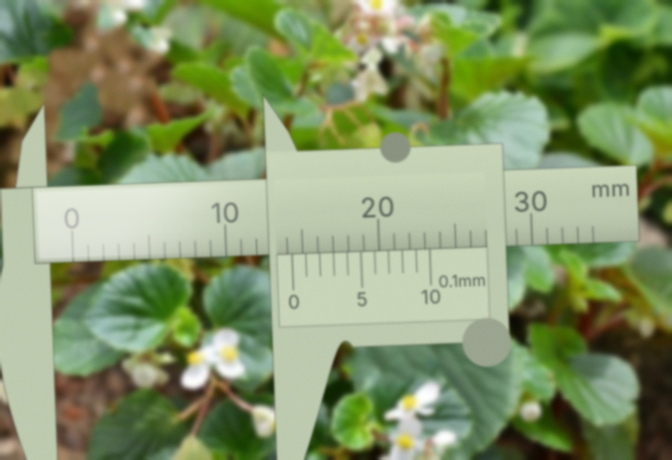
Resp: 14.3 mm
